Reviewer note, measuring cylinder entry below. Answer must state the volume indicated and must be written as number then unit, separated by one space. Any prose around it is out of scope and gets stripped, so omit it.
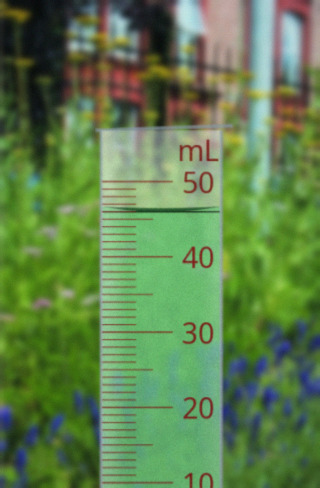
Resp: 46 mL
